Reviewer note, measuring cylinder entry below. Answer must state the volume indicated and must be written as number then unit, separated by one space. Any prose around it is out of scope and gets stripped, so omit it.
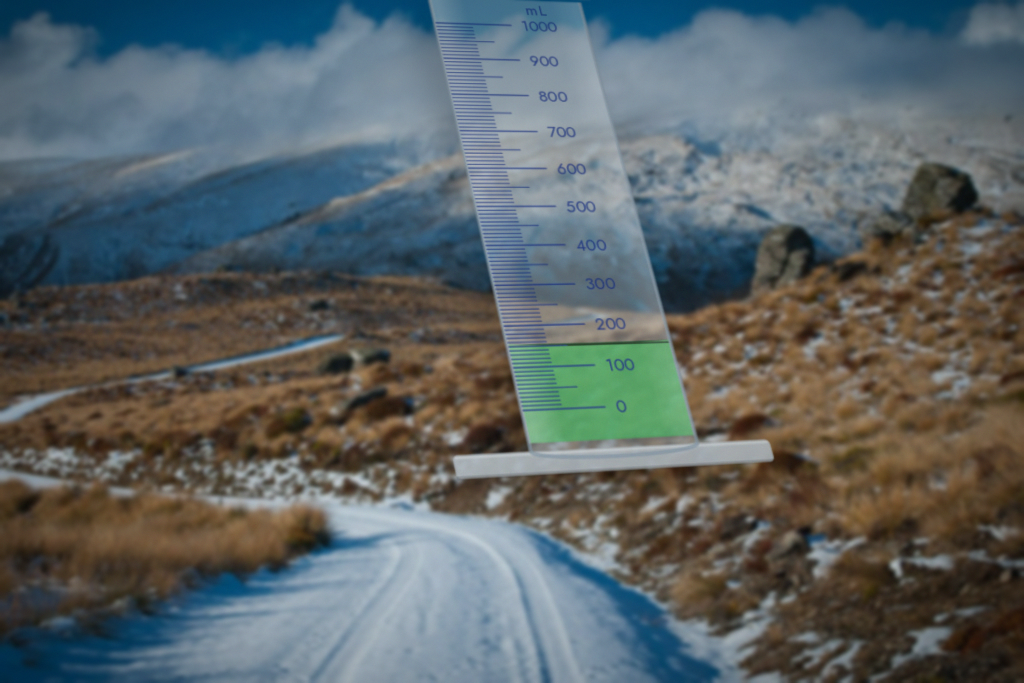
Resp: 150 mL
